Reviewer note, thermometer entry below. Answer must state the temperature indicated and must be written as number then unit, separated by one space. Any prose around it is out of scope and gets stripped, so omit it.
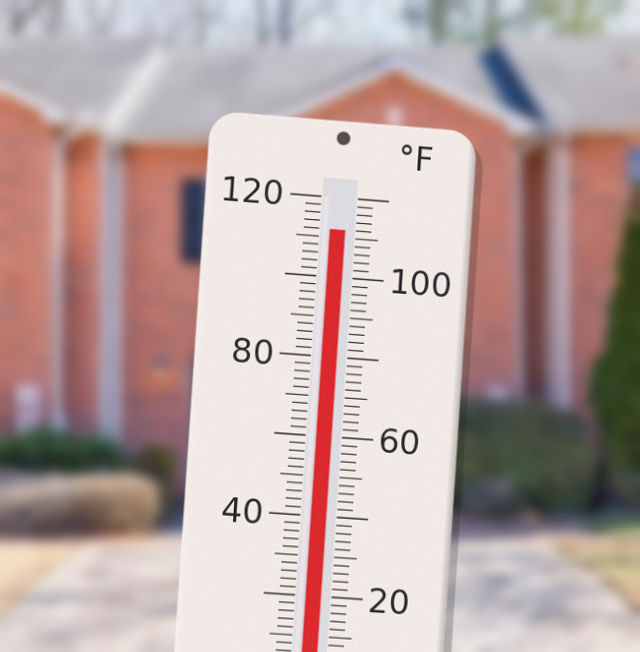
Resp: 112 °F
